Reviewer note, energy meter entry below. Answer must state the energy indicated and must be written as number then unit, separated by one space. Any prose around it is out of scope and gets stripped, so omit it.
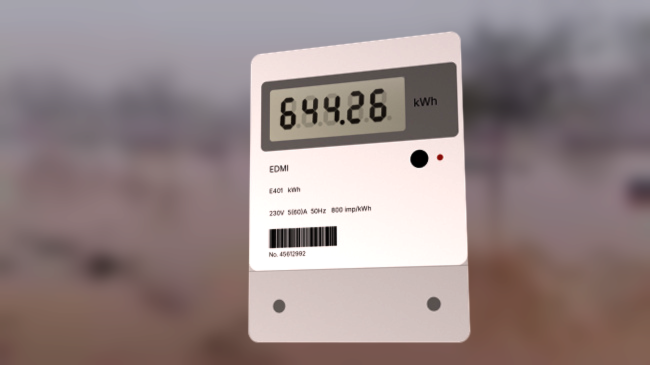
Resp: 644.26 kWh
